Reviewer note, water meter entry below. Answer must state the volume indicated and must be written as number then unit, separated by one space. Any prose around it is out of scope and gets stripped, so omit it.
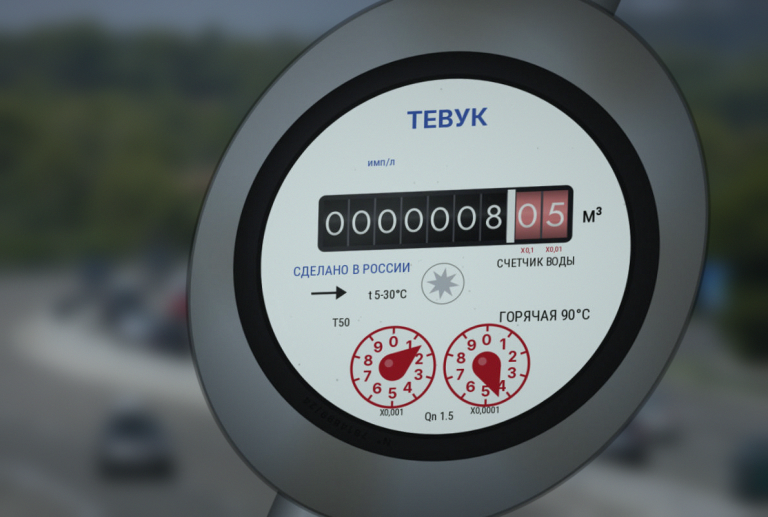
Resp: 8.0514 m³
